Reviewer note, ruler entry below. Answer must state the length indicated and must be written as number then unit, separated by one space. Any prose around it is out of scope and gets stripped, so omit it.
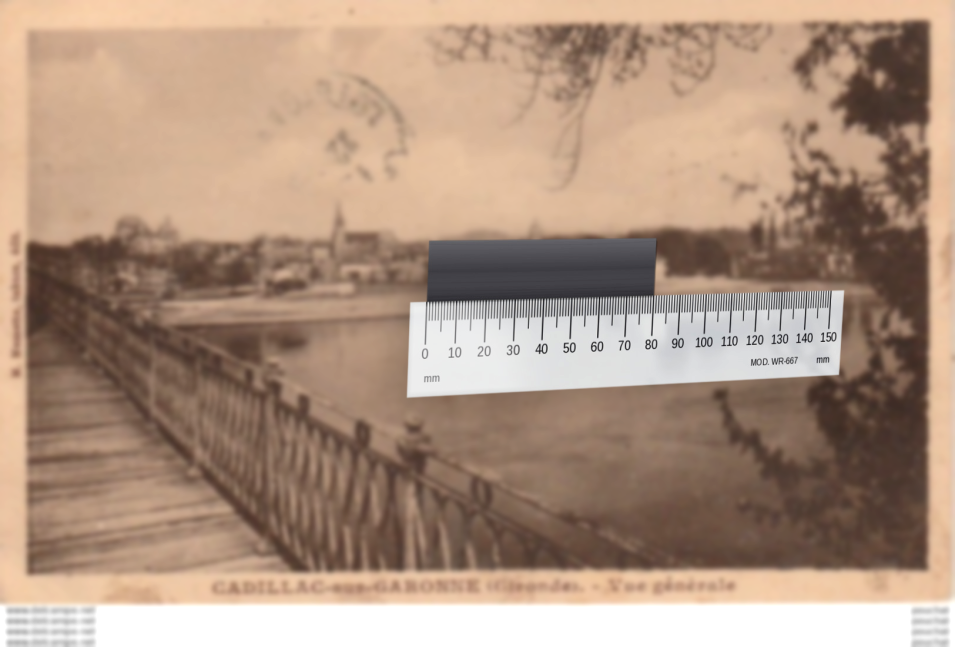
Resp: 80 mm
